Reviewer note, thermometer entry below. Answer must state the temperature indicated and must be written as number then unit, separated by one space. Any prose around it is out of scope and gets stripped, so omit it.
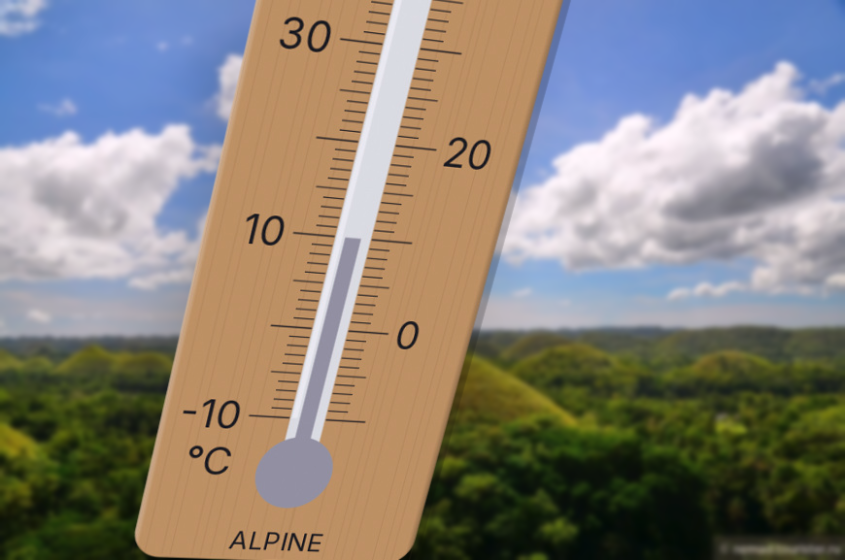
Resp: 10 °C
